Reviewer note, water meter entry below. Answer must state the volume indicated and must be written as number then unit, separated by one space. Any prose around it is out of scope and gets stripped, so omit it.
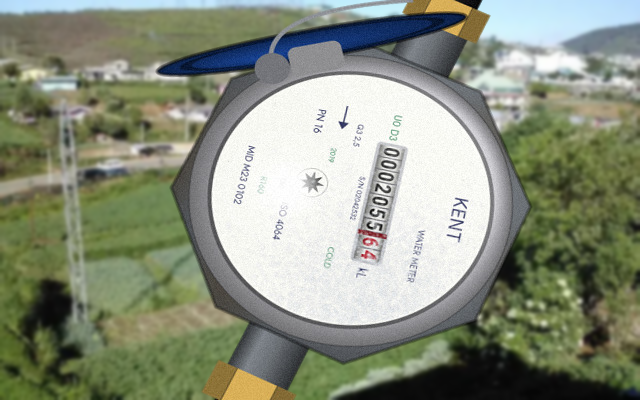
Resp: 2055.64 kL
